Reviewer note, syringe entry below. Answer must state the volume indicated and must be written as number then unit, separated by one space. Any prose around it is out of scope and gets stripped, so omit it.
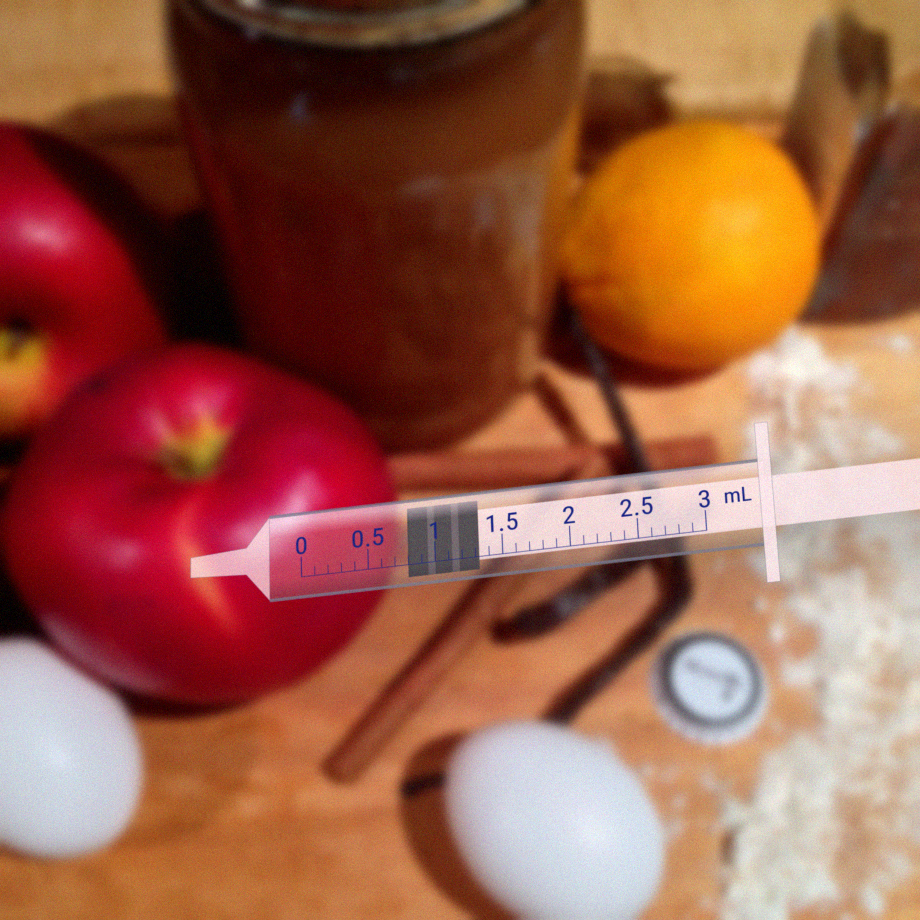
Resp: 0.8 mL
